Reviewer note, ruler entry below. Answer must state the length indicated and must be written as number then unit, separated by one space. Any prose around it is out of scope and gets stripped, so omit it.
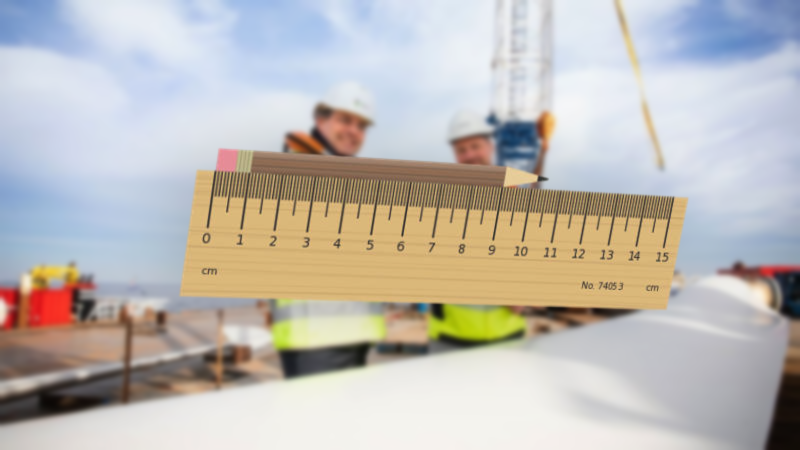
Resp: 10.5 cm
